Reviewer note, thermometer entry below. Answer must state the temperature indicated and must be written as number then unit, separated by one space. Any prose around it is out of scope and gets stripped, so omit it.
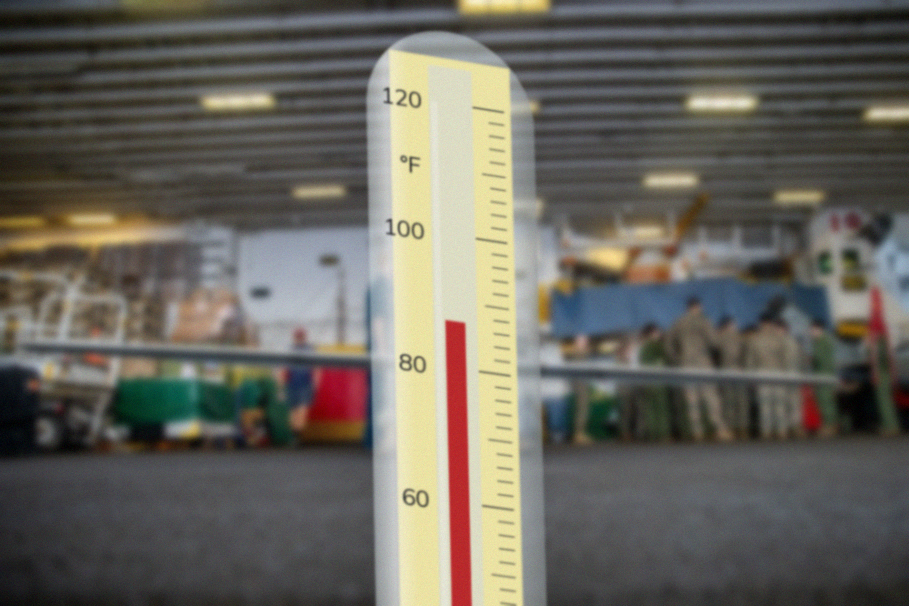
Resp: 87 °F
